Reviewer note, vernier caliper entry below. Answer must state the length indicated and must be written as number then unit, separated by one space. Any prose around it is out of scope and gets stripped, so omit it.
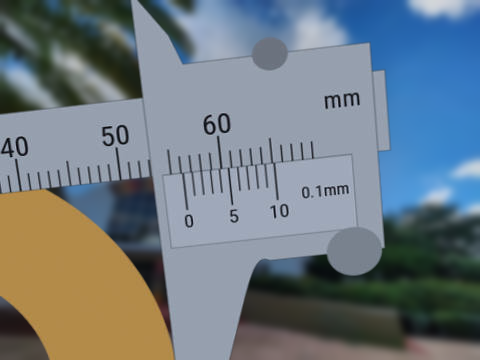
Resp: 56.2 mm
